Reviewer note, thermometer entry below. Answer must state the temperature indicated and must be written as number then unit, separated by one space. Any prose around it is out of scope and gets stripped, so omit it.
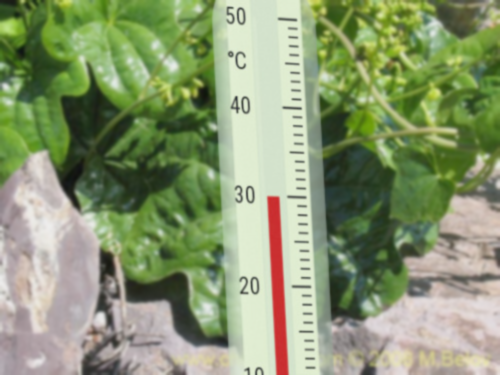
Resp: 30 °C
